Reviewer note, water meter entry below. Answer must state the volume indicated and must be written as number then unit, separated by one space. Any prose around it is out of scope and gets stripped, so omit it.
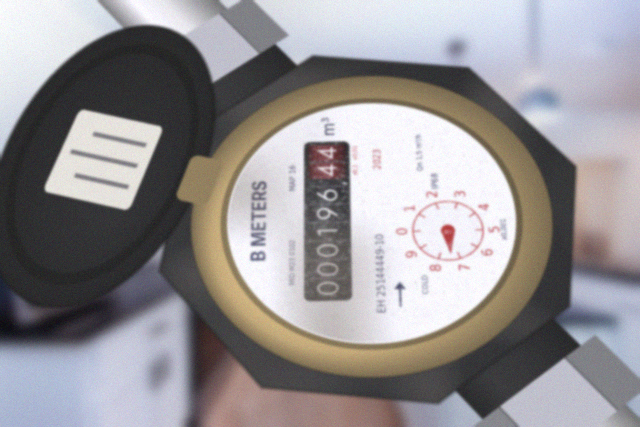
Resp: 196.447 m³
